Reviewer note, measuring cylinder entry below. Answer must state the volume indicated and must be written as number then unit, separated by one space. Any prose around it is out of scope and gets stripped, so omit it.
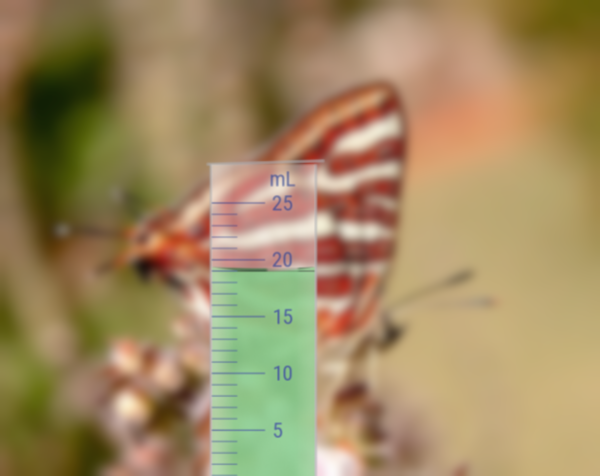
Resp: 19 mL
